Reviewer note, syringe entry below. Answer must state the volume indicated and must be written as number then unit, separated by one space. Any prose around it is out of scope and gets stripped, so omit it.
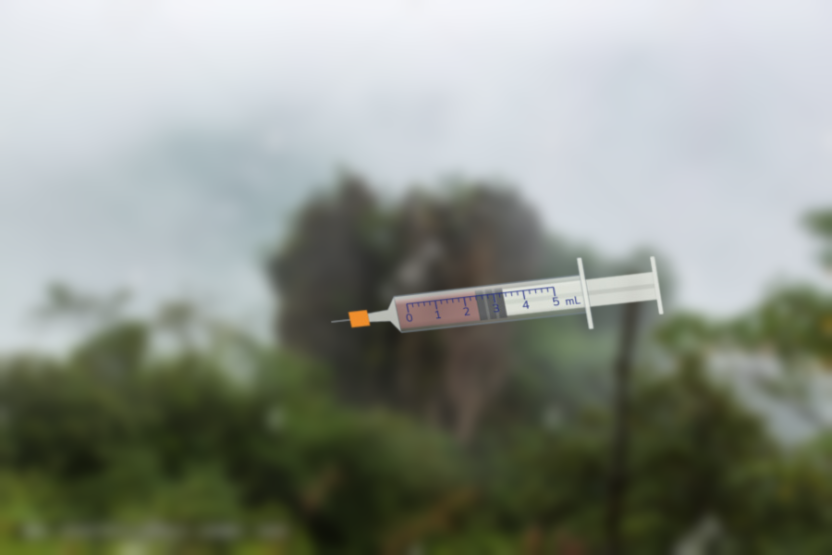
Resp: 2.4 mL
